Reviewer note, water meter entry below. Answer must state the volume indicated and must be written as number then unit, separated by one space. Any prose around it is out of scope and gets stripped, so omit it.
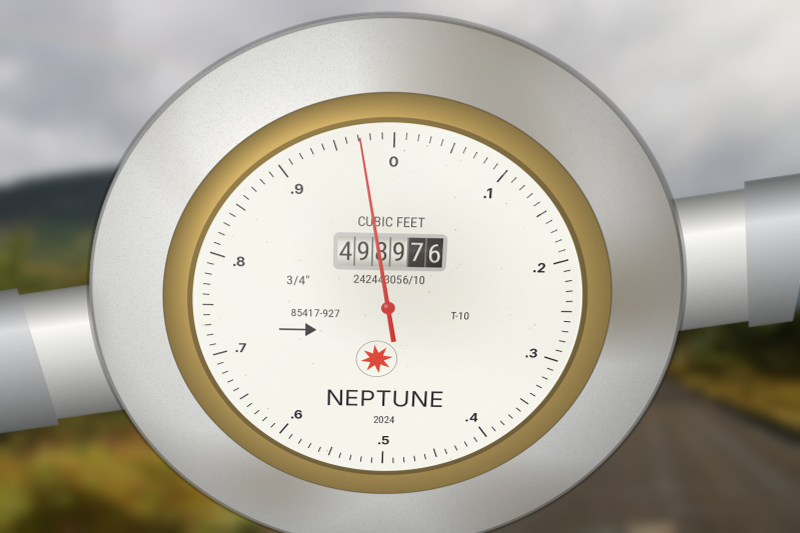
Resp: 498975.97 ft³
